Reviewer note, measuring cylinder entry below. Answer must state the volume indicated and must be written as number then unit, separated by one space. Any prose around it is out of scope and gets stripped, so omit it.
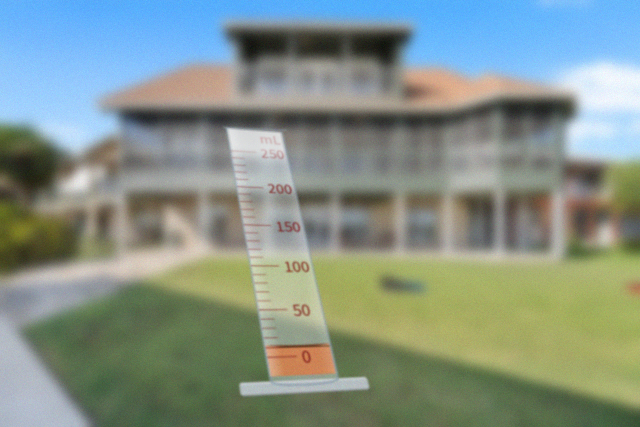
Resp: 10 mL
